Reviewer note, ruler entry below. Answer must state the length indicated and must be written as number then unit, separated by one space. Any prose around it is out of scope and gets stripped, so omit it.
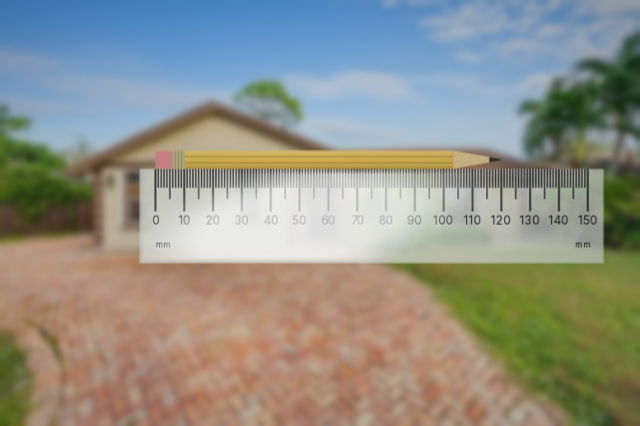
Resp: 120 mm
